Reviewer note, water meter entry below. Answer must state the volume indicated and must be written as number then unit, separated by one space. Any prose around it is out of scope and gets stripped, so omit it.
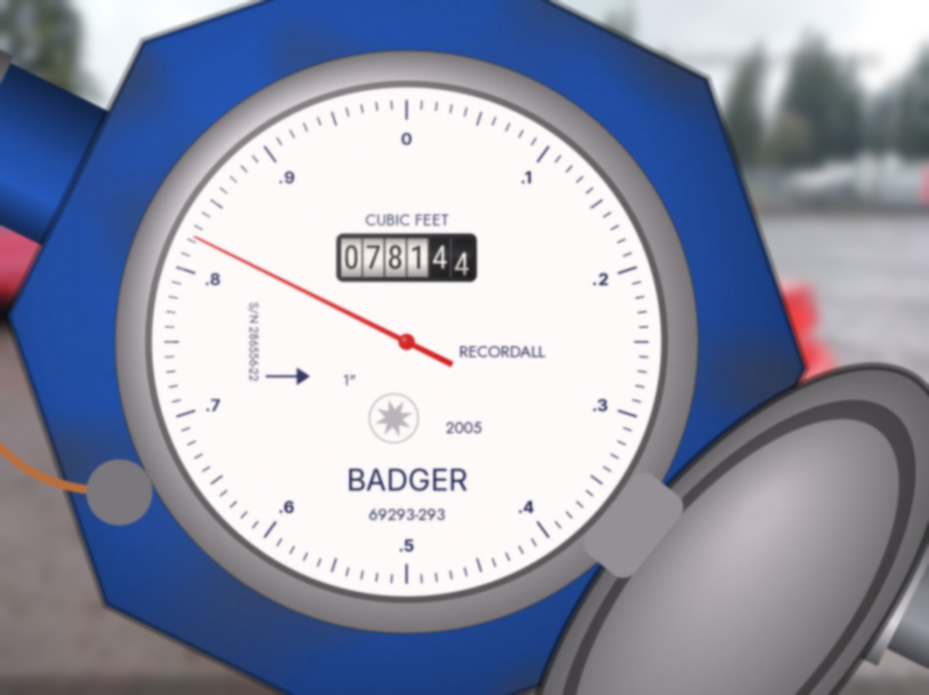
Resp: 78143.82 ft³
